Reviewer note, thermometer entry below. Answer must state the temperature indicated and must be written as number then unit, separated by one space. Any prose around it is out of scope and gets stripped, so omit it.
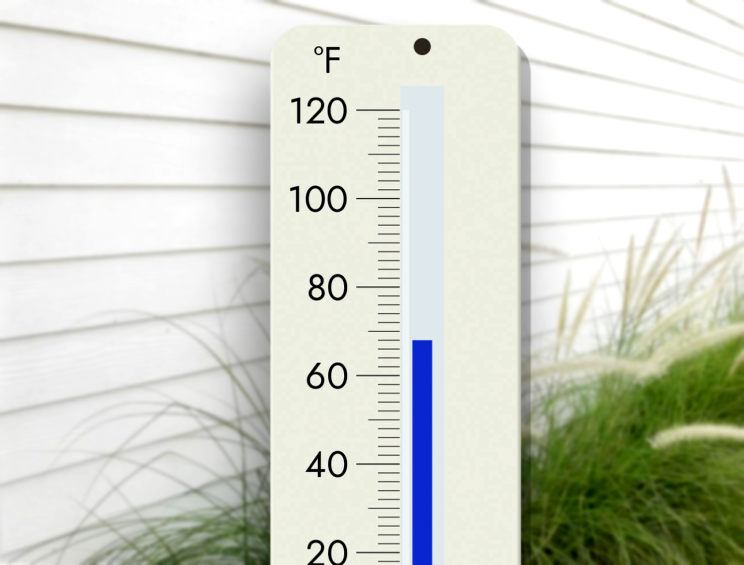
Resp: 68 °F
